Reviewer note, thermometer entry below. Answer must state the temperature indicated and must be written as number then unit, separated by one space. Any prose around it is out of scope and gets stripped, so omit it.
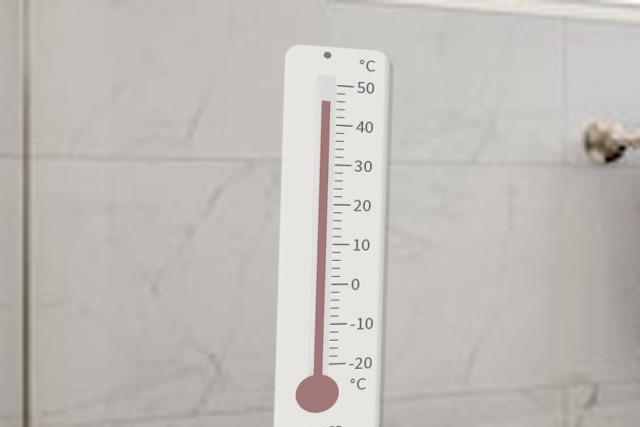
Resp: 46 °C
